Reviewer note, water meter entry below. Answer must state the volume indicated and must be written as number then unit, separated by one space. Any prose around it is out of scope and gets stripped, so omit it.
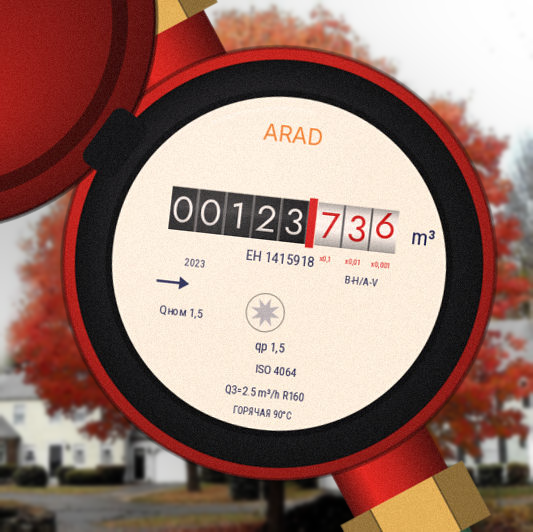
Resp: 123.736 m³
